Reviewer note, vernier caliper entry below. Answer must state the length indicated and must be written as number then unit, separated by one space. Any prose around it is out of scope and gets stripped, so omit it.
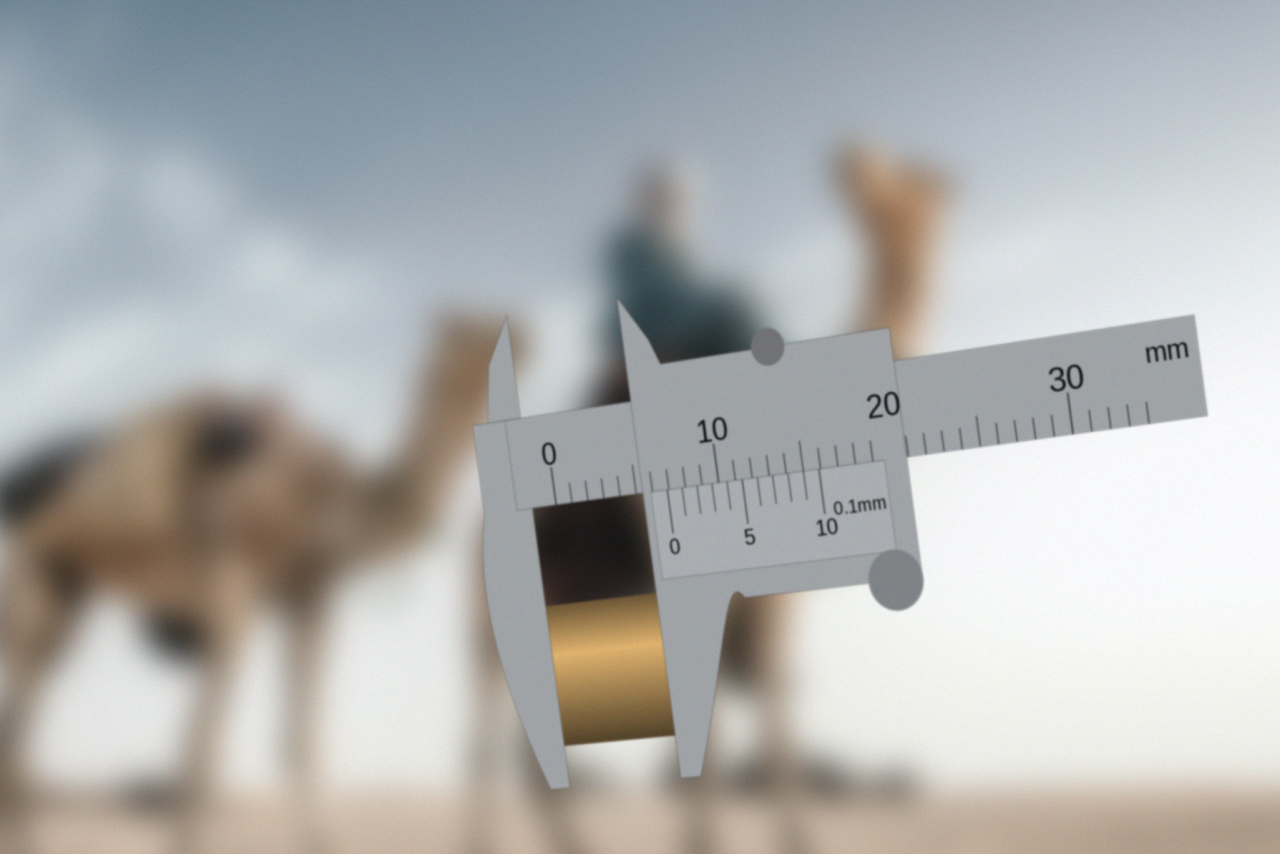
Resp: 6.9 mm
